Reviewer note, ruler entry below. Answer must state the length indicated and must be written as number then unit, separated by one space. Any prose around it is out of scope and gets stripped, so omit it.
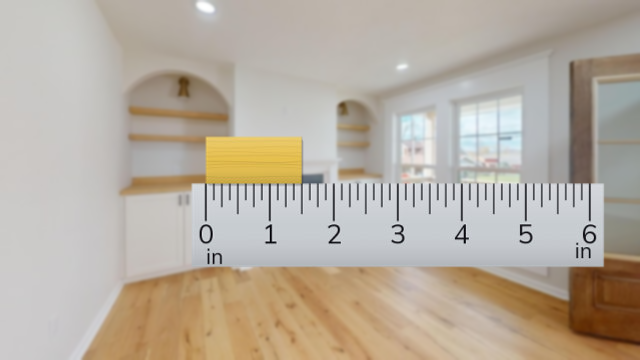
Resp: 1.5 in
